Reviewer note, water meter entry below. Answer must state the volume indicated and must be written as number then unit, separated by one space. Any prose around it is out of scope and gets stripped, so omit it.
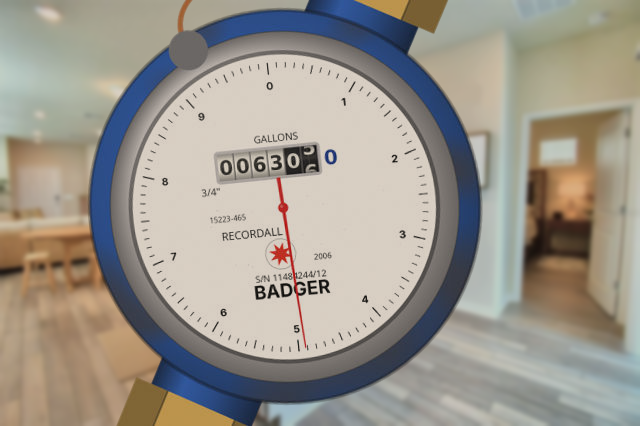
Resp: 63054.9 gal
